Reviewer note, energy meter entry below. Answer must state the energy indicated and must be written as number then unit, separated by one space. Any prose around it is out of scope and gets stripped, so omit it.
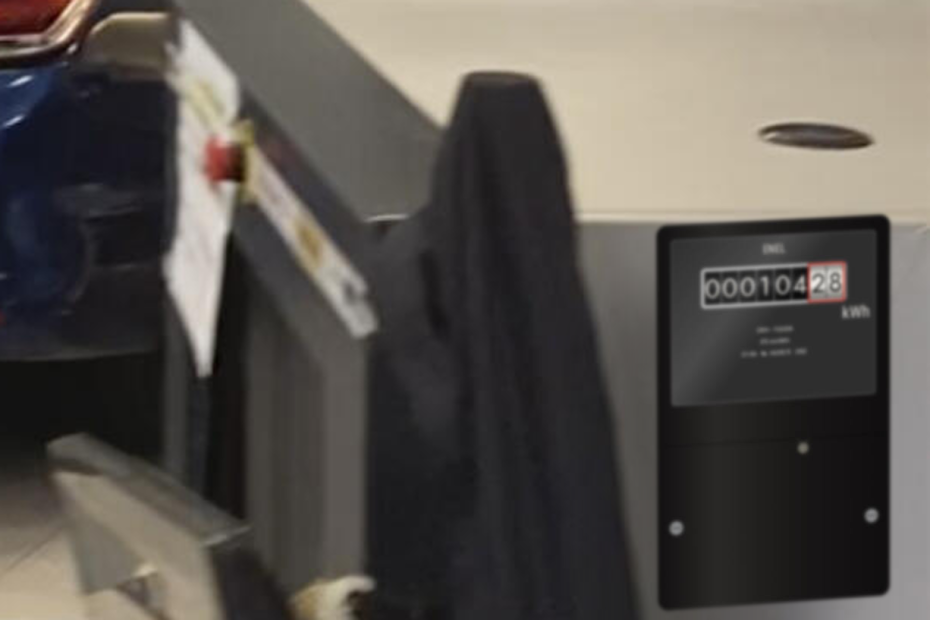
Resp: 104.28 kWh
